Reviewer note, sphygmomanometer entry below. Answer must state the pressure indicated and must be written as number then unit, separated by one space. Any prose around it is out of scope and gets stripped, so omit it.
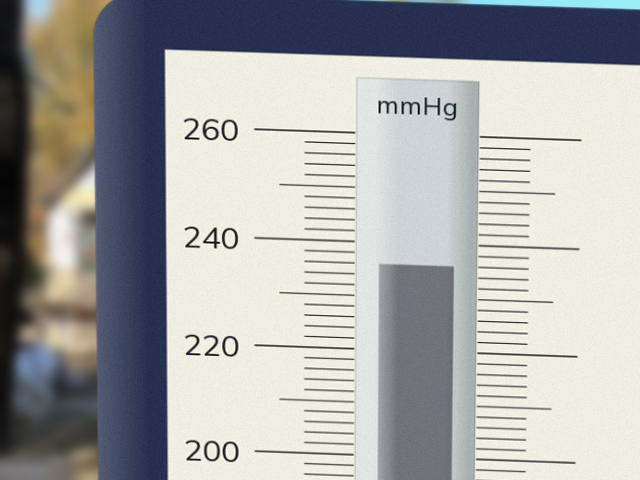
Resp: 236 mmHg
